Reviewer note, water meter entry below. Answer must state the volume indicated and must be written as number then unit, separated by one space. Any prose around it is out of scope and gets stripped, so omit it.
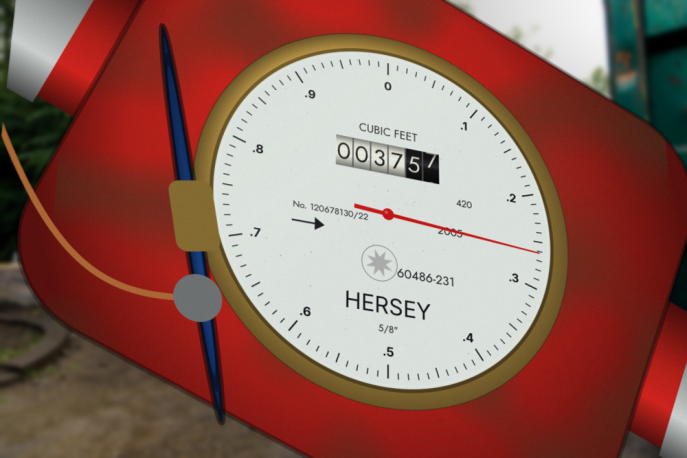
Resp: 3757.26 ft³
